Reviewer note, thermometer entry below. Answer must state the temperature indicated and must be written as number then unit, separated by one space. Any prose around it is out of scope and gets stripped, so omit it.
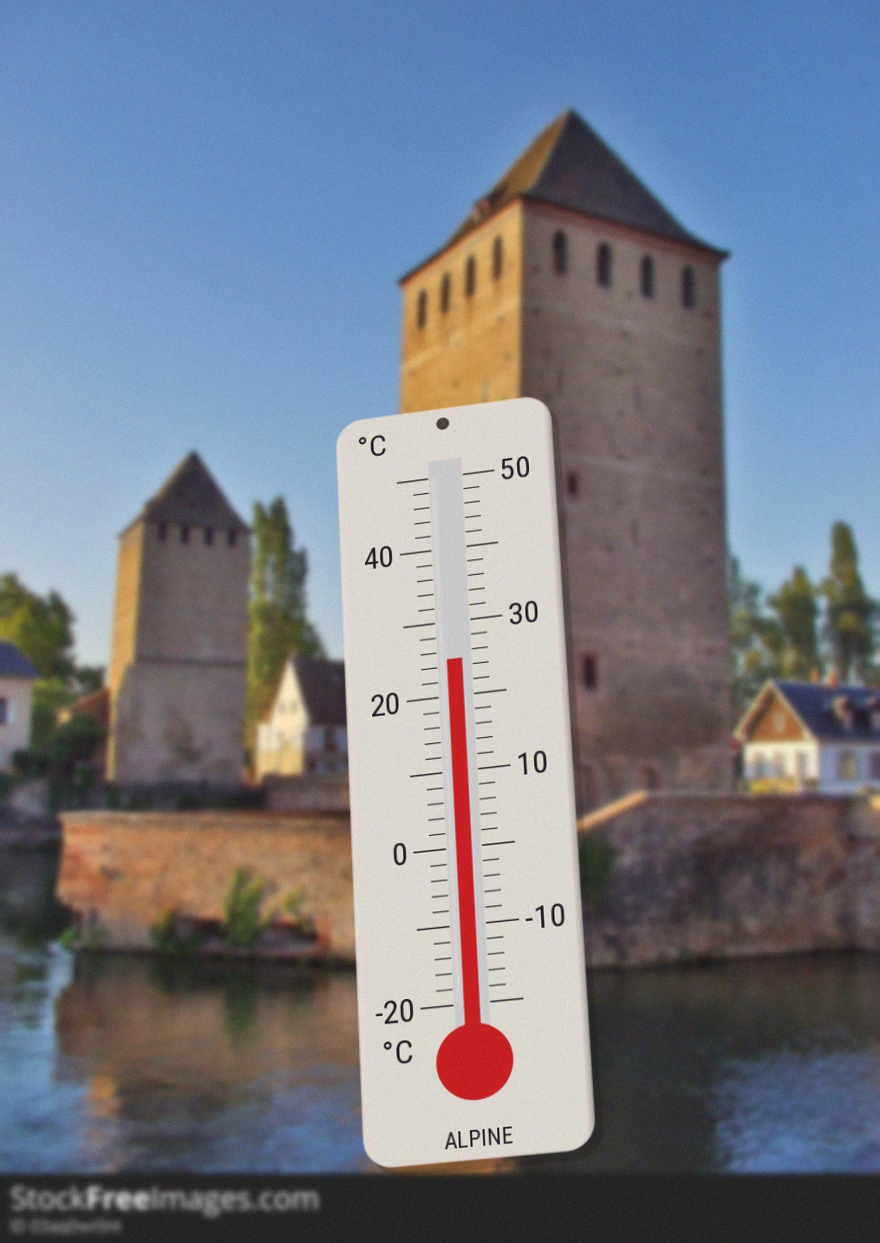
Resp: 25 °C
